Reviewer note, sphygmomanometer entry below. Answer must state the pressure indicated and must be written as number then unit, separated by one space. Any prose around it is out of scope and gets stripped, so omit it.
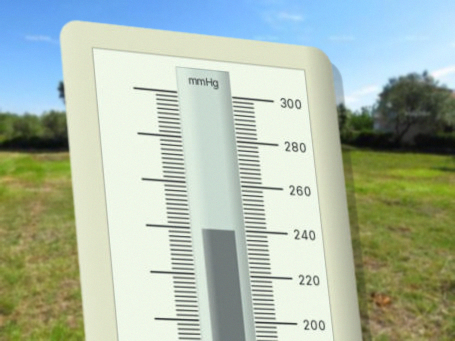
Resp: 240 mmHg
